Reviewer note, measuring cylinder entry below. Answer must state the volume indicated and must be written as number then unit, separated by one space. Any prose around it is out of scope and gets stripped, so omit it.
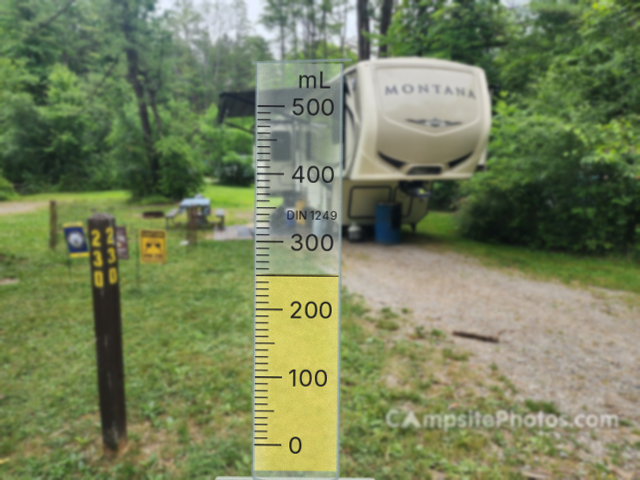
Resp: 250 mL
